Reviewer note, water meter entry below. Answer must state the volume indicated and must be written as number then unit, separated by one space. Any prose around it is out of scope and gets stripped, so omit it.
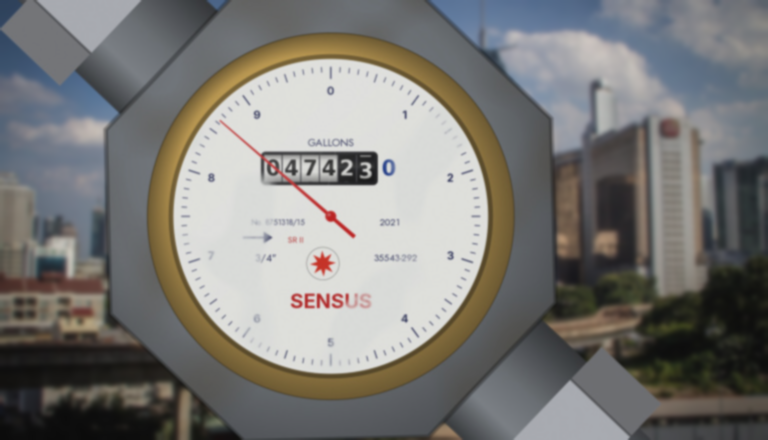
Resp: 474228.6 gal
